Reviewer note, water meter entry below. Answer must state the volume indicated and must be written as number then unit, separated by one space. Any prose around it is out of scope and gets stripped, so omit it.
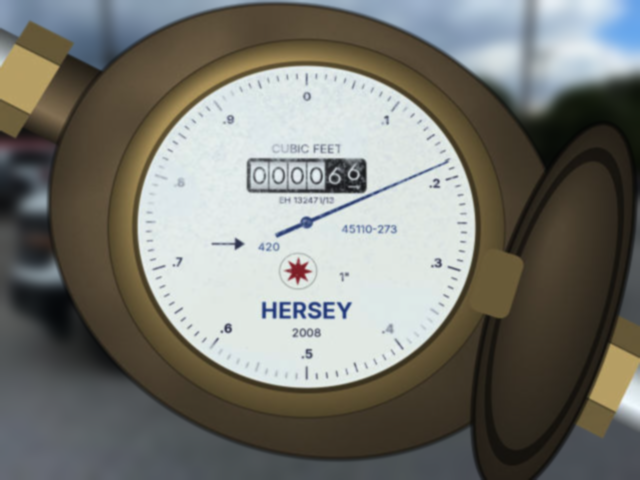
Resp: 66.18 ft³
